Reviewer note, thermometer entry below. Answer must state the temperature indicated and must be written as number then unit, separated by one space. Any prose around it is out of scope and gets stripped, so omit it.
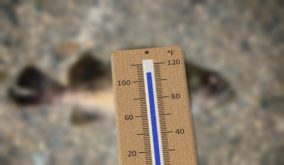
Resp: 110 °F
